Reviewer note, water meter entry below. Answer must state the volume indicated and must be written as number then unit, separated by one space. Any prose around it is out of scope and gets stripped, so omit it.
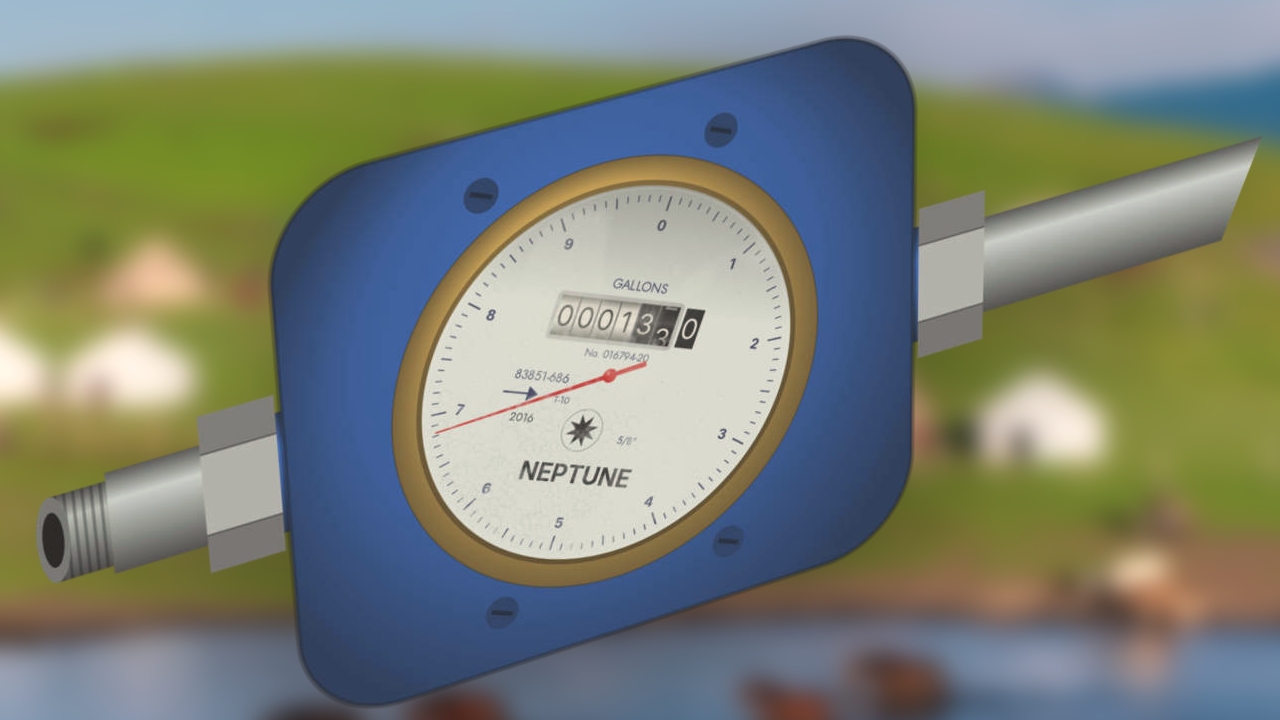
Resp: 1326.8 gal
